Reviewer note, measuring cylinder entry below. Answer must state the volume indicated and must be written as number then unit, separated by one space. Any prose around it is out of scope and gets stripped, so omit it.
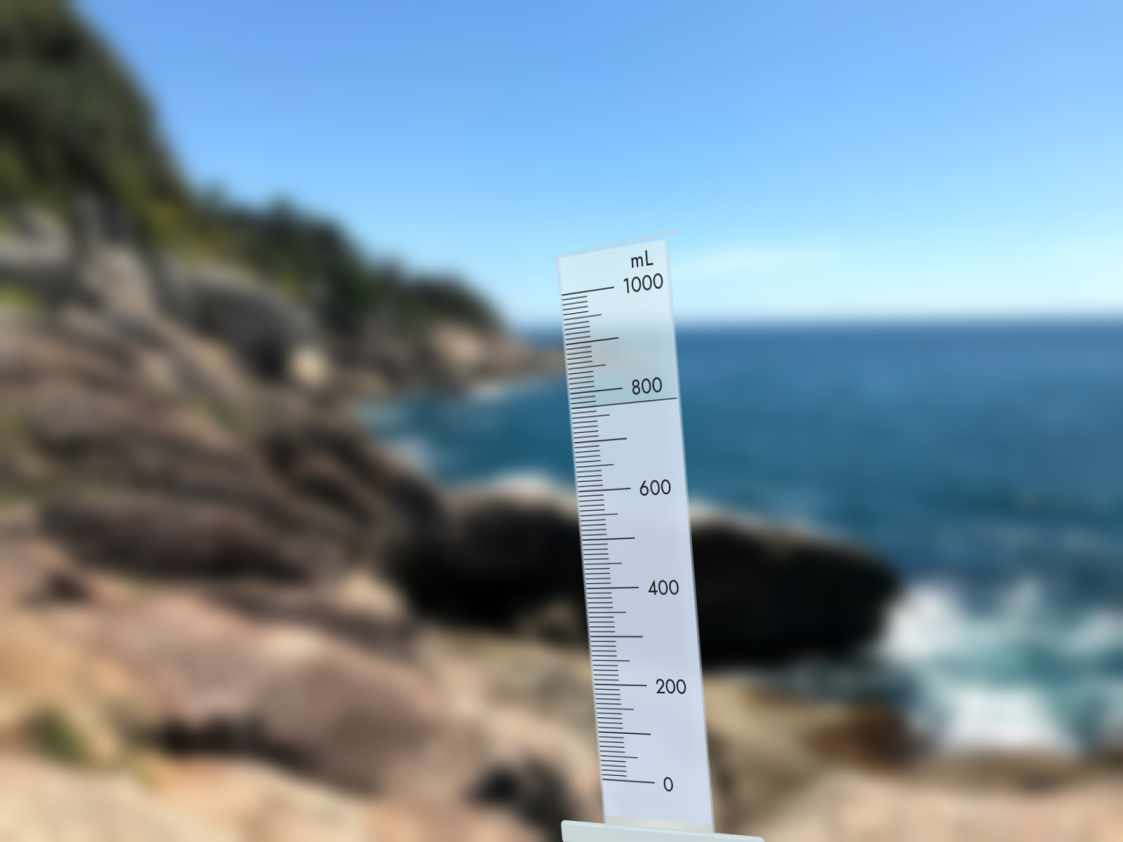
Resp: 770 mL
